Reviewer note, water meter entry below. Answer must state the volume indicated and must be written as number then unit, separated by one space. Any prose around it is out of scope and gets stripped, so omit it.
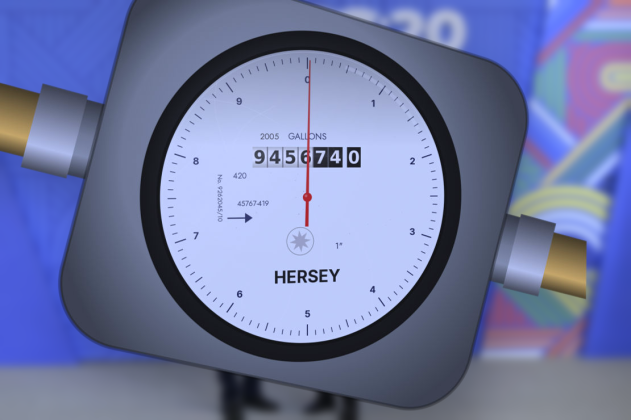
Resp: 9456740.0 gal
